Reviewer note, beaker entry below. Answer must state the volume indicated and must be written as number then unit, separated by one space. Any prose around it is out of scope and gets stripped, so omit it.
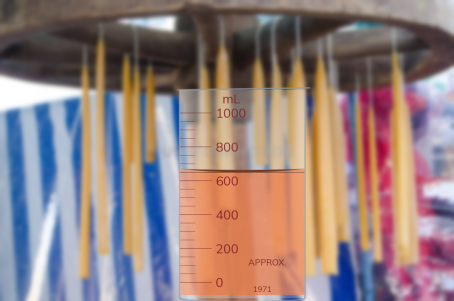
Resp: 650 mL
